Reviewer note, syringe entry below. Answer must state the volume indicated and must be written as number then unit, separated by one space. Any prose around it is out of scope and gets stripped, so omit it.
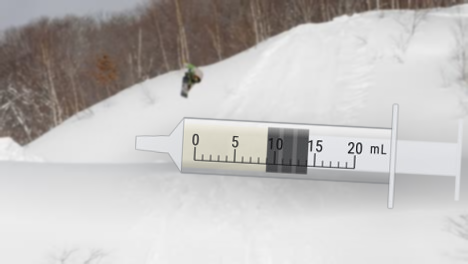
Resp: 9 mL
